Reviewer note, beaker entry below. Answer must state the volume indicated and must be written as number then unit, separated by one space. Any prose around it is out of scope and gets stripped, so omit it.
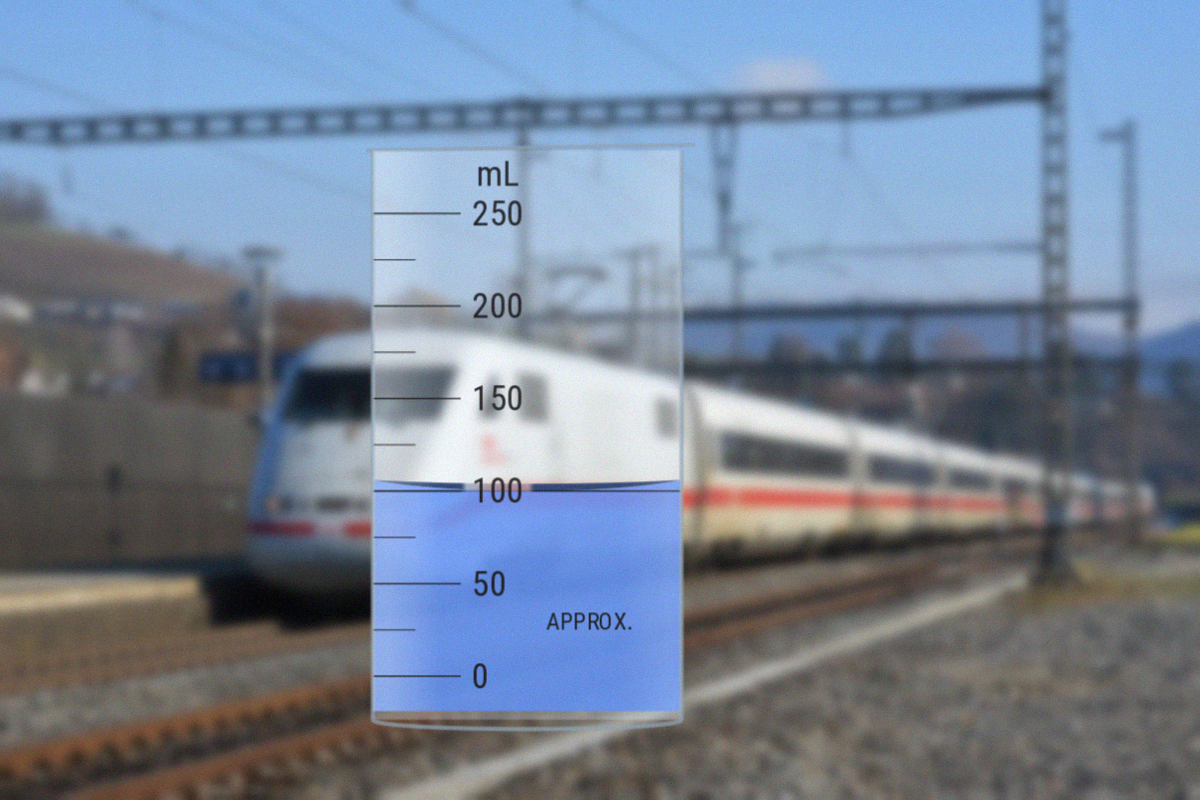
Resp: 100 mL
